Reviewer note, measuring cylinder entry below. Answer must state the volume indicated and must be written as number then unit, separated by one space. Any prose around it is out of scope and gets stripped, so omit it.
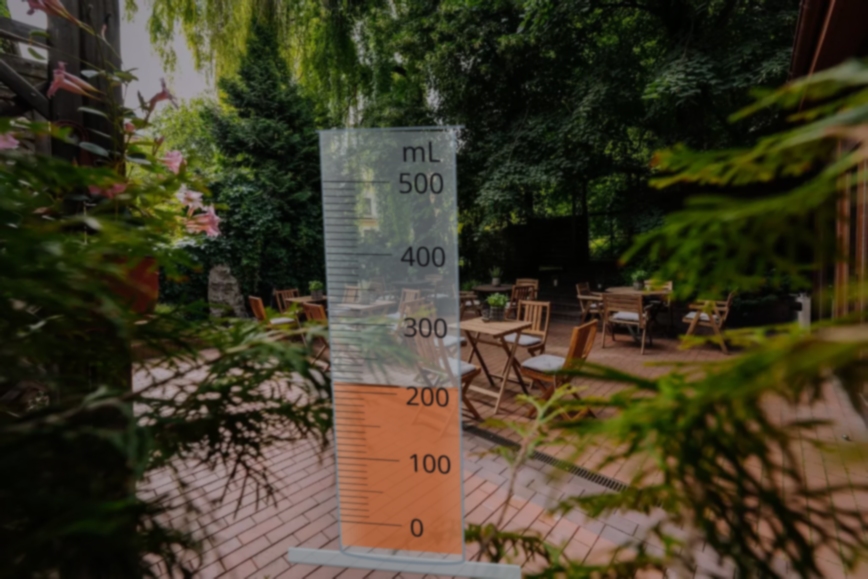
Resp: 210 mL
